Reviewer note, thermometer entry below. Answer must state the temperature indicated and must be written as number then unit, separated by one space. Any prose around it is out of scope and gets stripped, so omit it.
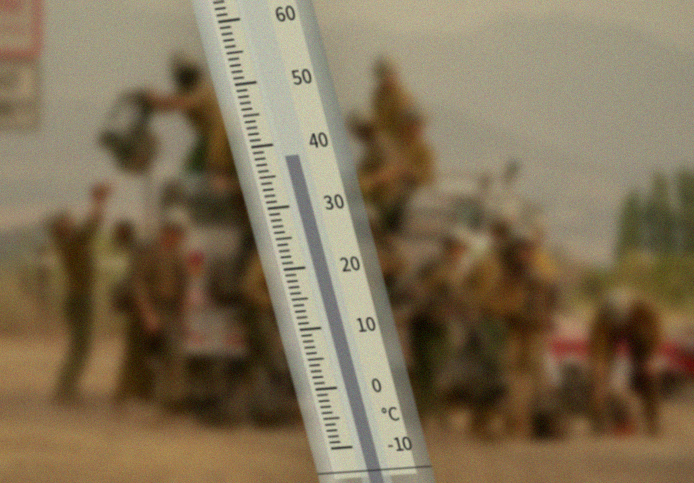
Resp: 38 °C
